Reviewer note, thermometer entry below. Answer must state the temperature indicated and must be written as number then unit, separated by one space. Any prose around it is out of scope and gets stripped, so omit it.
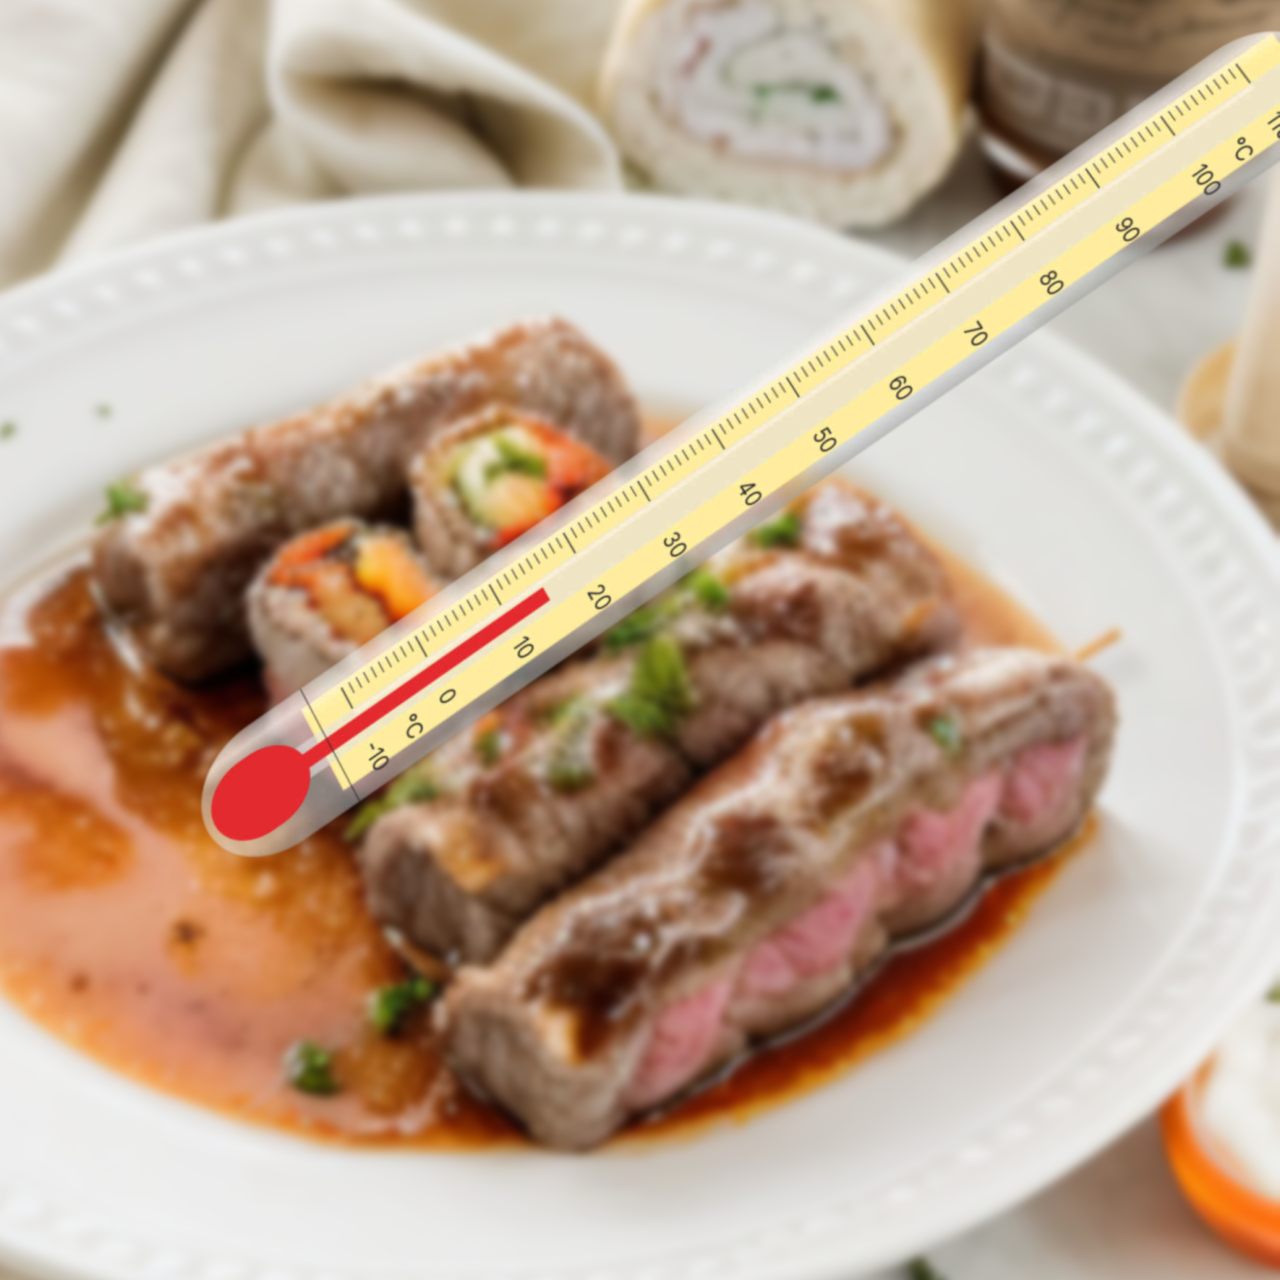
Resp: 15 °C
